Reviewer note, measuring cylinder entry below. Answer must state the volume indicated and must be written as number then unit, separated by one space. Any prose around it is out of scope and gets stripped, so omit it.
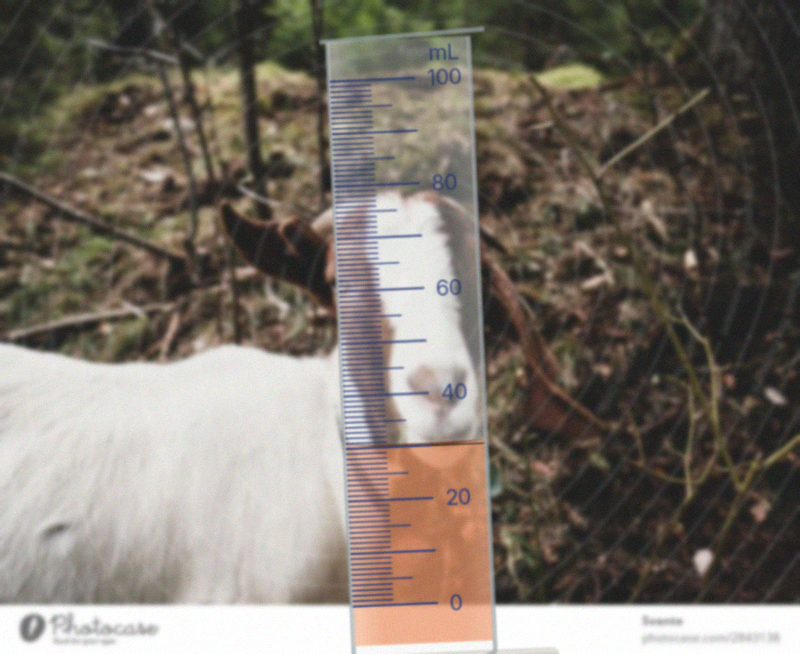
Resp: 30 mL
